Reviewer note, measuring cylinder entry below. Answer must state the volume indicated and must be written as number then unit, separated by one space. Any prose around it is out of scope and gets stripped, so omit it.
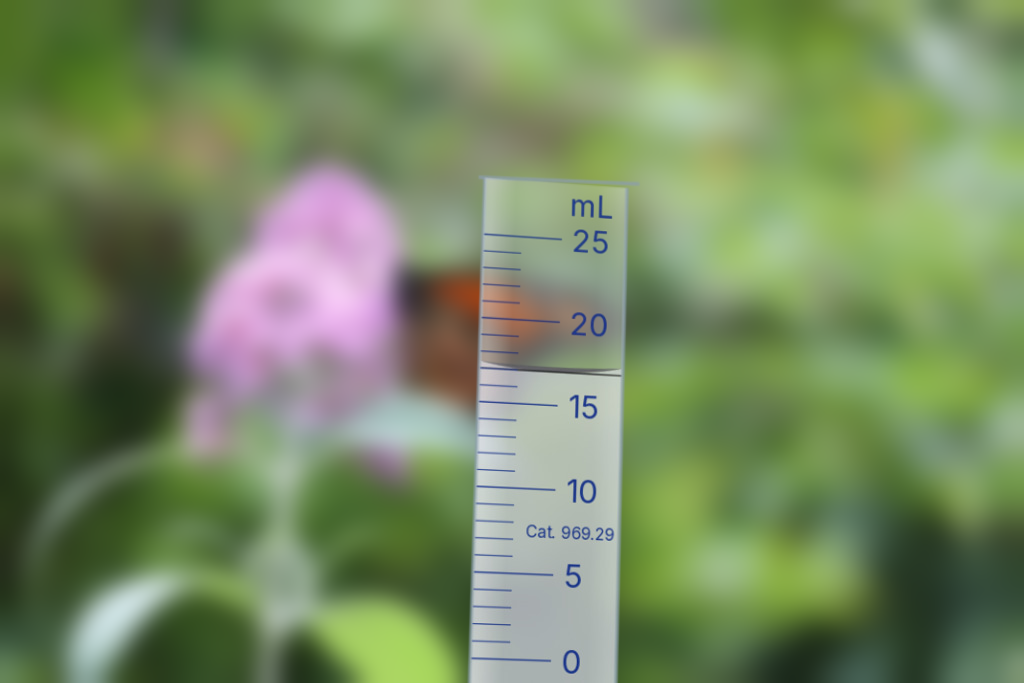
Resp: 17 mL
